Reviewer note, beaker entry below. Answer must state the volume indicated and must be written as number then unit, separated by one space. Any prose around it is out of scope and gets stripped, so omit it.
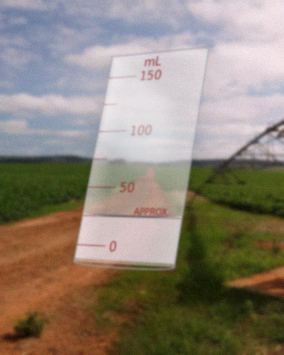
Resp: 25 mL
